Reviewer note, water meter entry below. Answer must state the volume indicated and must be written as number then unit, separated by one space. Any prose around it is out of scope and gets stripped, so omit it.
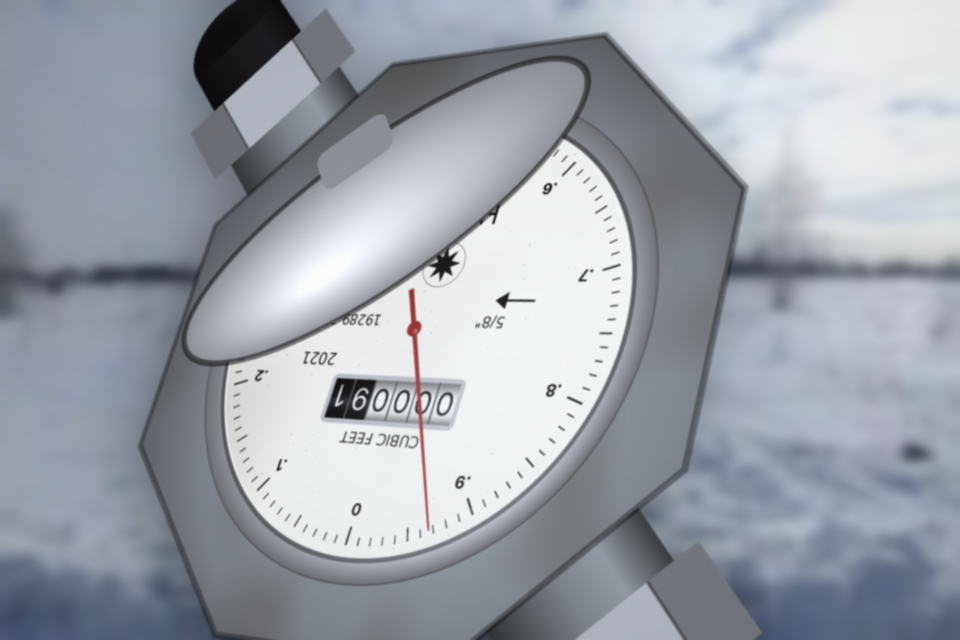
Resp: 90.93 ft³
